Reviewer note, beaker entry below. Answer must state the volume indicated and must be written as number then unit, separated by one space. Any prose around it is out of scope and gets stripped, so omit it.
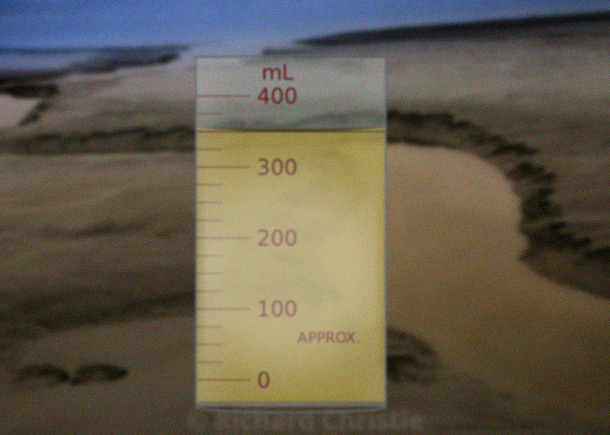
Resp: 350 mL
